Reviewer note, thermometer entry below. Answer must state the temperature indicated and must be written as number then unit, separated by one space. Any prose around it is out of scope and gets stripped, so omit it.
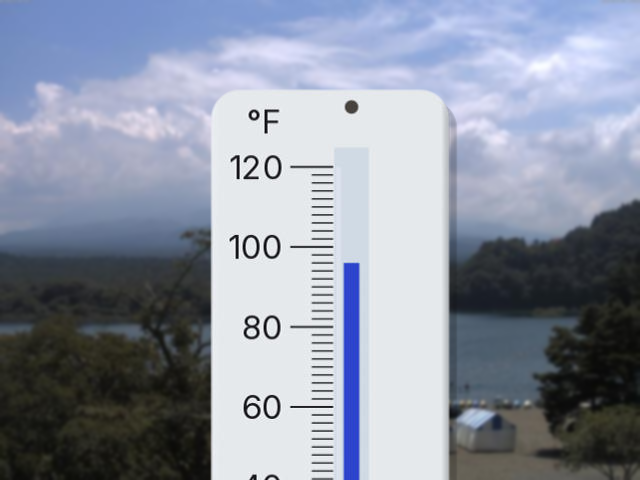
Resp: 96 °F
